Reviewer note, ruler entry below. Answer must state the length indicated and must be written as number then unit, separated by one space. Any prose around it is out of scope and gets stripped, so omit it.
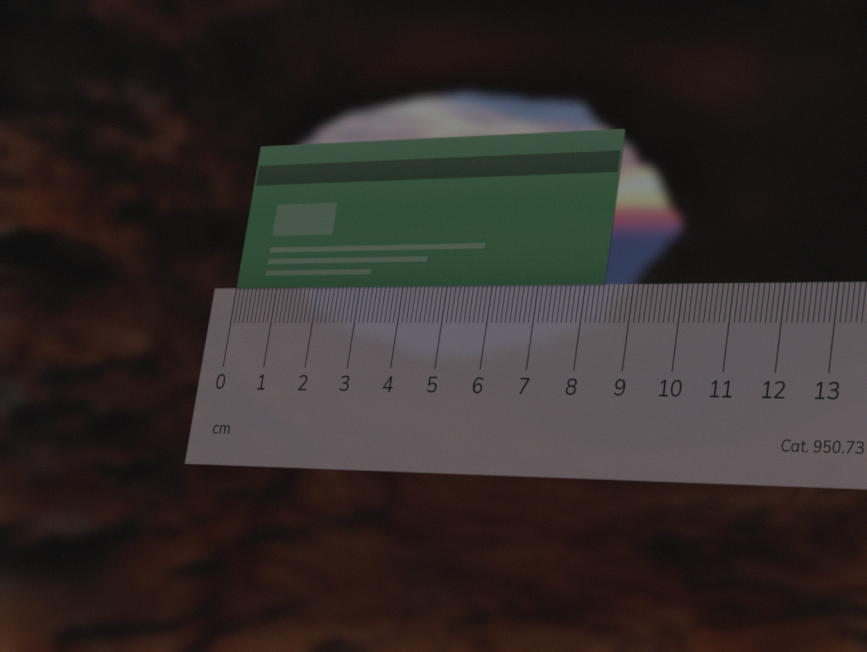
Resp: 8.4 cm
